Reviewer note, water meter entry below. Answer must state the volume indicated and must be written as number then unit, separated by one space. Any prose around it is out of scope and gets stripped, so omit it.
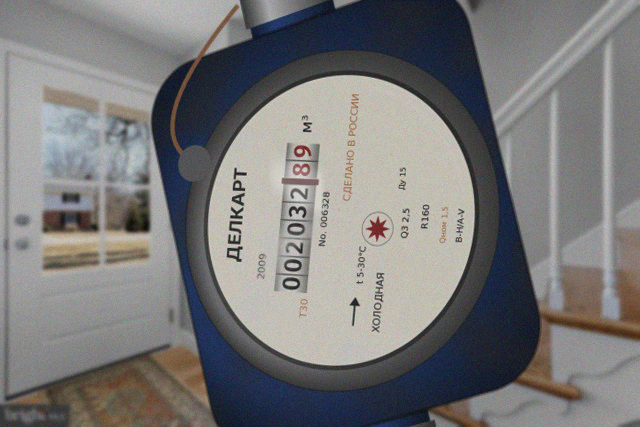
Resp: 2032.89 m³
